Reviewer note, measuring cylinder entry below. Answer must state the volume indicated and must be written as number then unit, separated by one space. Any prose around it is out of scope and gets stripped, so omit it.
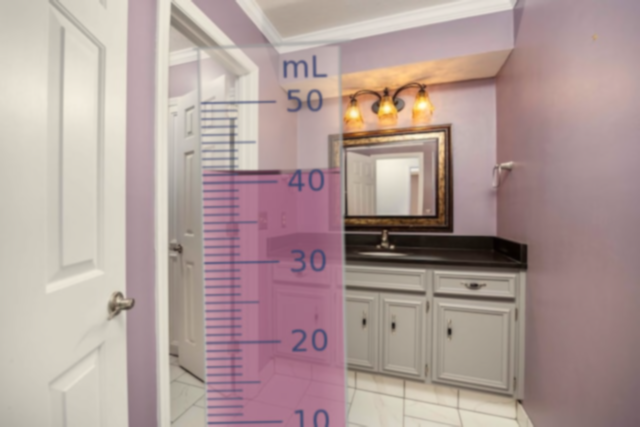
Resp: 41 mL
